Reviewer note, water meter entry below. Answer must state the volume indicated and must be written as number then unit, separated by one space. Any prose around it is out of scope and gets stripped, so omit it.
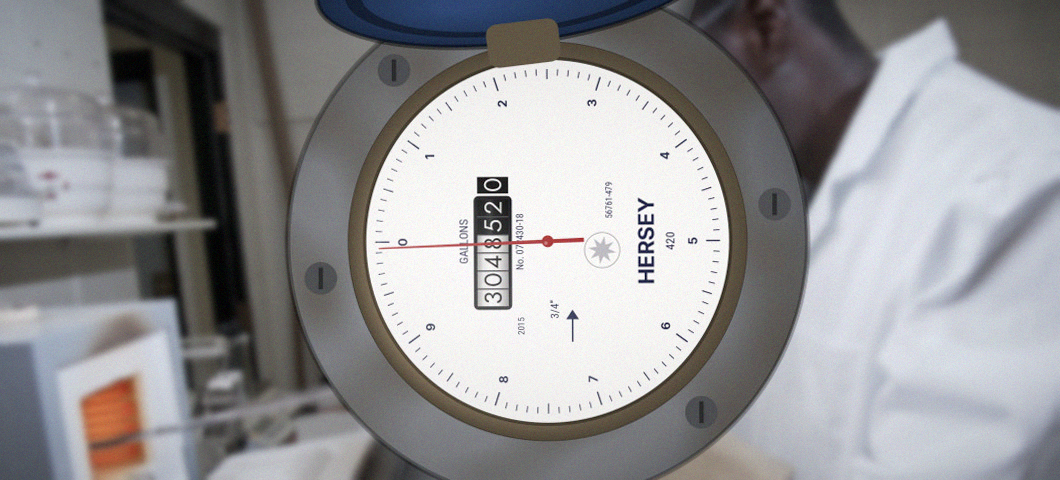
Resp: 3048519.9 gal
